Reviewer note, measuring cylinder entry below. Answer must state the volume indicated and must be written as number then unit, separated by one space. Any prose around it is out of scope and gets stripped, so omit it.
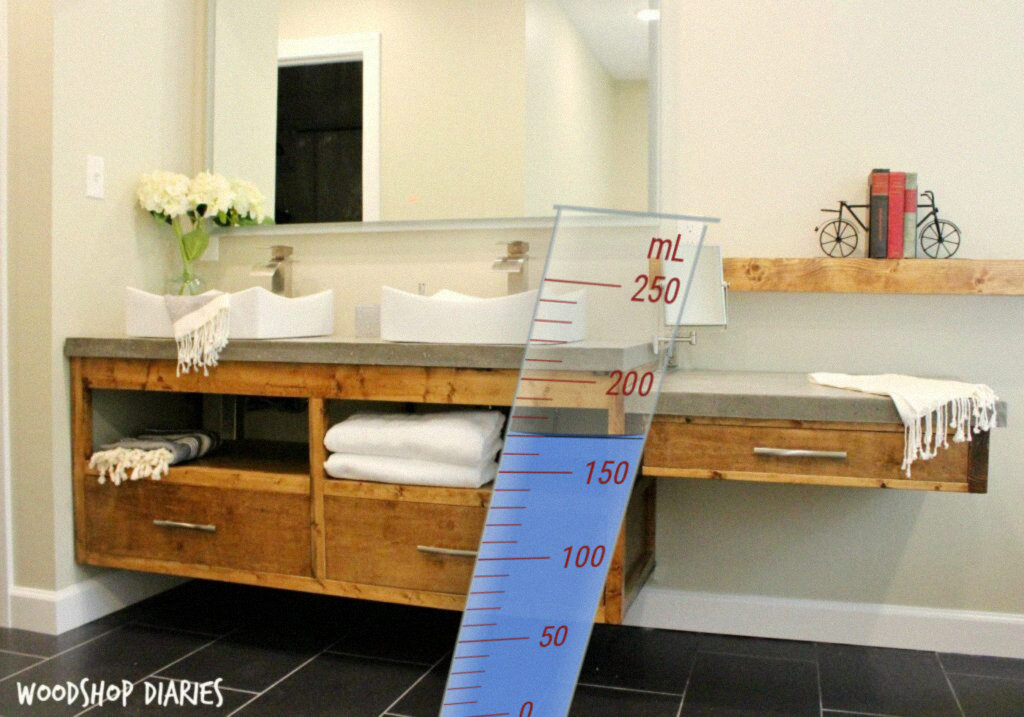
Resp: 170 mL
